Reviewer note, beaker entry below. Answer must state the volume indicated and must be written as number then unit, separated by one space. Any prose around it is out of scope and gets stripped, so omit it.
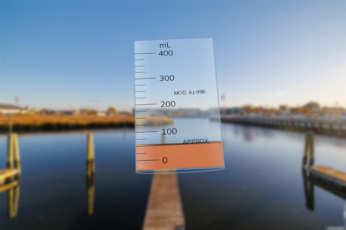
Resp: 50 mL
